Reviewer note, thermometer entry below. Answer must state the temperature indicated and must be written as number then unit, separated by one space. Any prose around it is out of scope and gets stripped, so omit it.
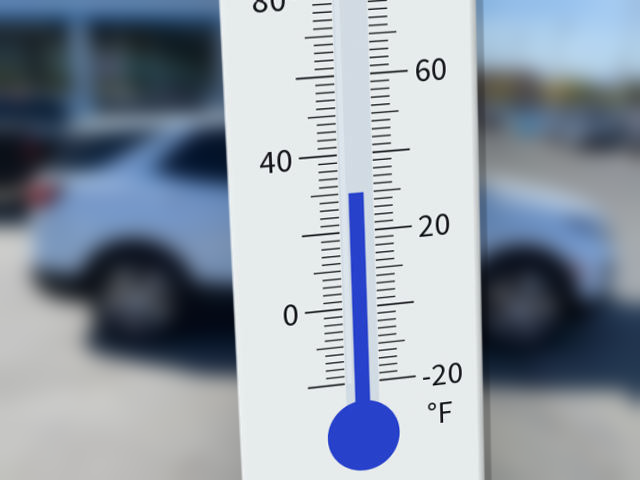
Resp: 30 °F
